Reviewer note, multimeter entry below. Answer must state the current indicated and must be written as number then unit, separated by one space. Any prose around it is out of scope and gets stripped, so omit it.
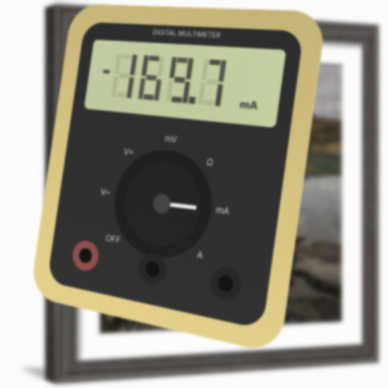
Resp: -169.7 mA
